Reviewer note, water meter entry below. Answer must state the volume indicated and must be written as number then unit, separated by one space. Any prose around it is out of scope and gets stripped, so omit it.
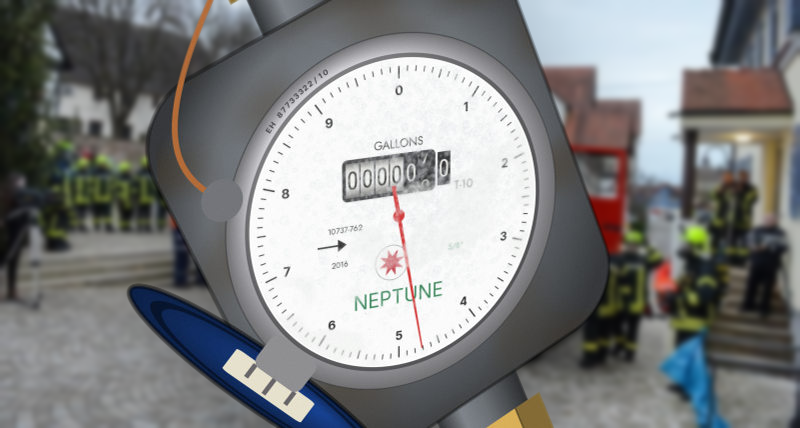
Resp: 74.7 gal
